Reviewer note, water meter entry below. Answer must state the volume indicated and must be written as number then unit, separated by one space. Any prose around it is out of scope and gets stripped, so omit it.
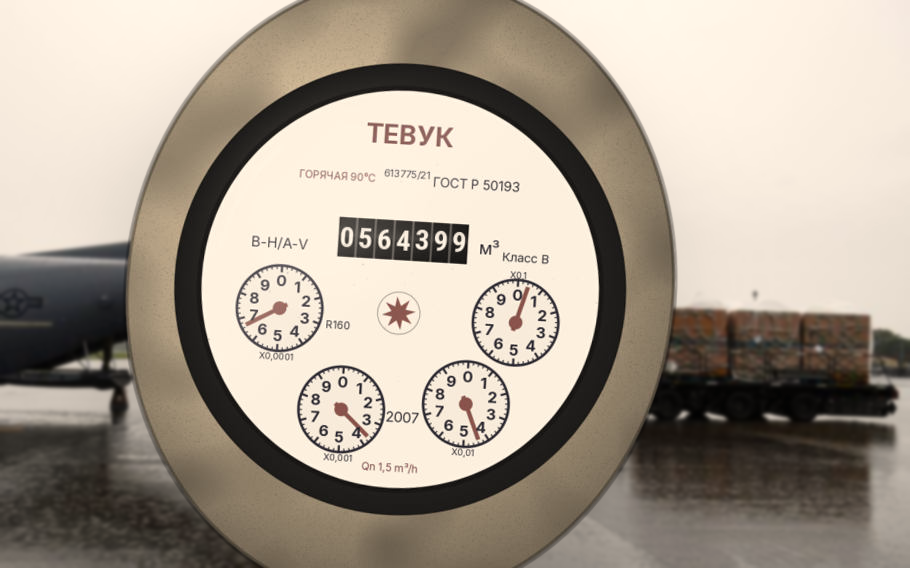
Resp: 564399.0436 m³
